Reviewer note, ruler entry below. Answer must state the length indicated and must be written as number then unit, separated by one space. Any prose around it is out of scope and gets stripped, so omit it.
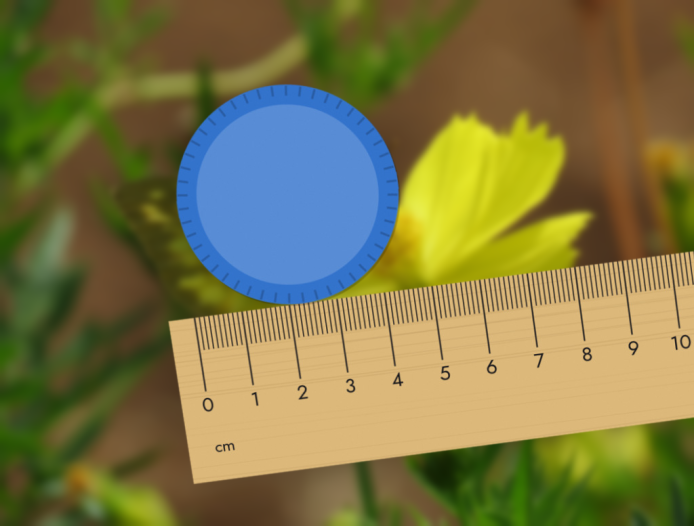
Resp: 4.6 cm
